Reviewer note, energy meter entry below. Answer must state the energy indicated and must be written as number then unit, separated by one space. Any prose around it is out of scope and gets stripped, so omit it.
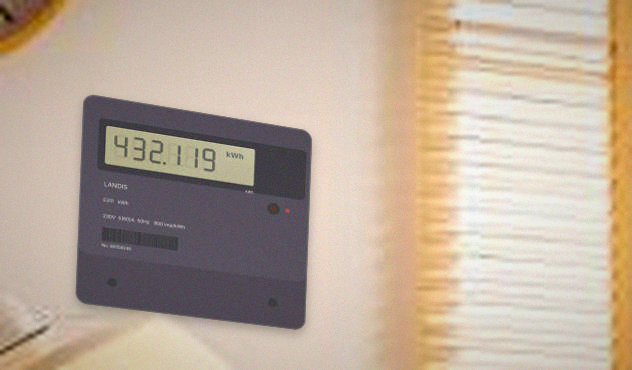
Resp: 432.119 kWh
